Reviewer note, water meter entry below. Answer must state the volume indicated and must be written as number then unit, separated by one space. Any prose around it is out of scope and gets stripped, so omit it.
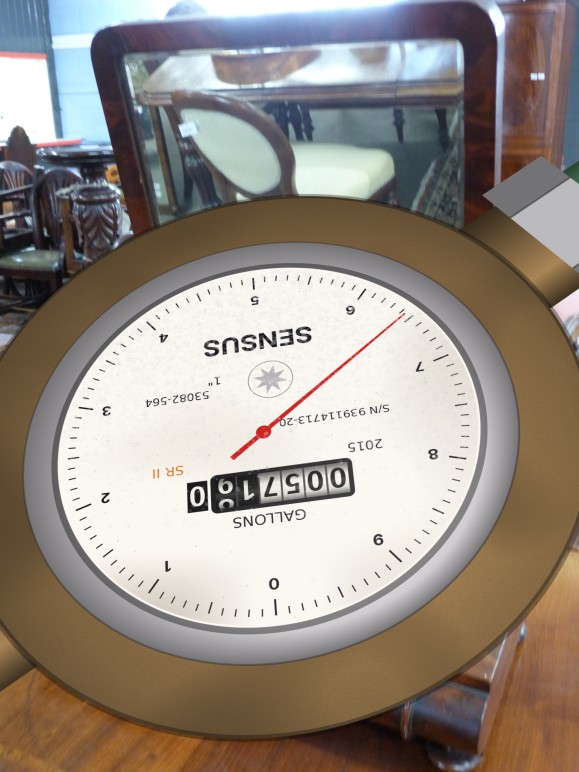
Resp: 57186.4 gal
